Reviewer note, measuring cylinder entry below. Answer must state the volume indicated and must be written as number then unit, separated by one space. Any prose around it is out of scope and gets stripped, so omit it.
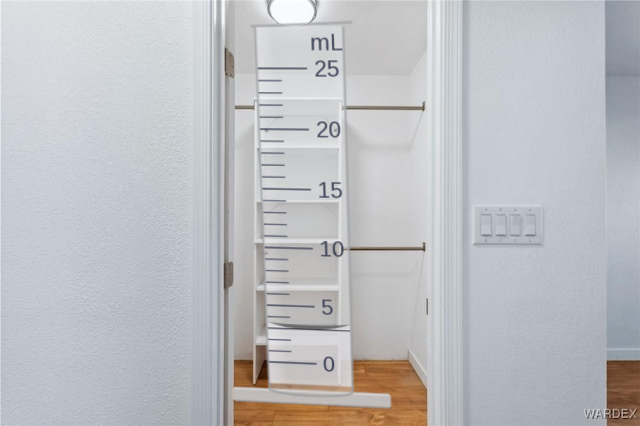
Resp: 3 mL
